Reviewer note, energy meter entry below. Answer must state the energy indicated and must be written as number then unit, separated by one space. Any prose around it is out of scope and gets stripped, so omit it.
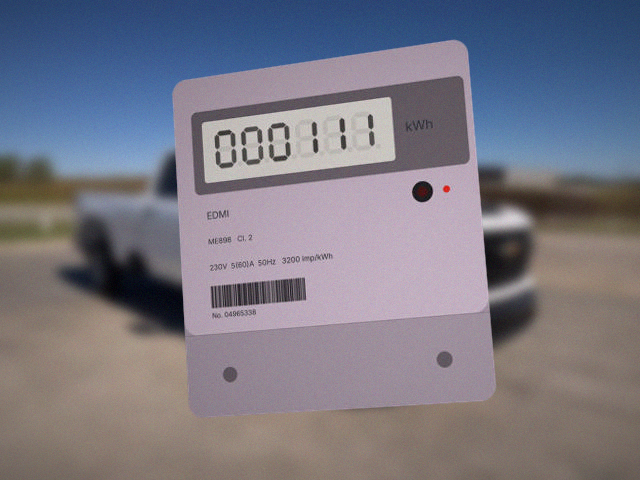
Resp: 111 kWh
